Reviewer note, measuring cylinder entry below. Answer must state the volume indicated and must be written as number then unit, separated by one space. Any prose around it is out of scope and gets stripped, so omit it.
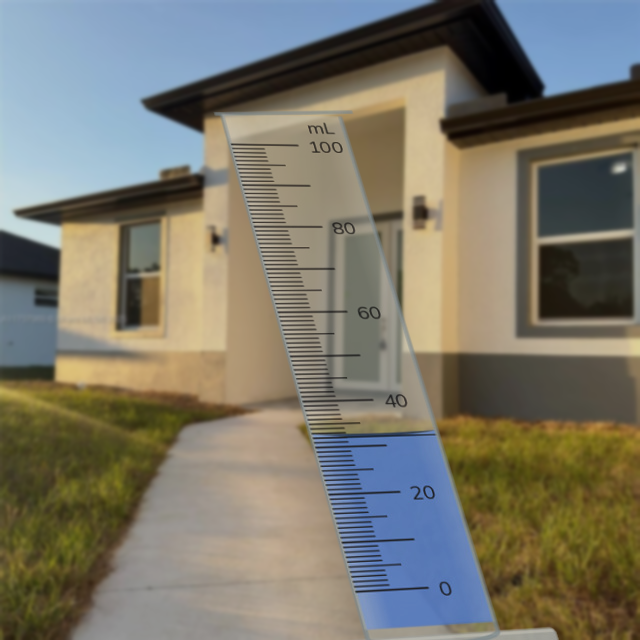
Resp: 32 mL
